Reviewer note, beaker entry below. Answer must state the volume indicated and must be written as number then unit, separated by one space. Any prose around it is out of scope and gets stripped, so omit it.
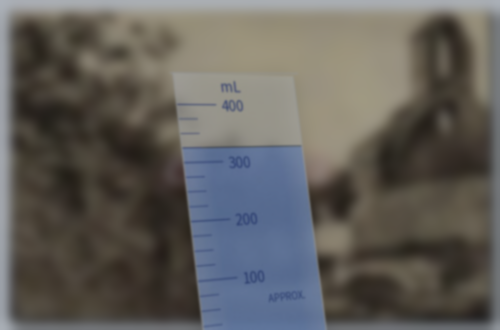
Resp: 325 mL
